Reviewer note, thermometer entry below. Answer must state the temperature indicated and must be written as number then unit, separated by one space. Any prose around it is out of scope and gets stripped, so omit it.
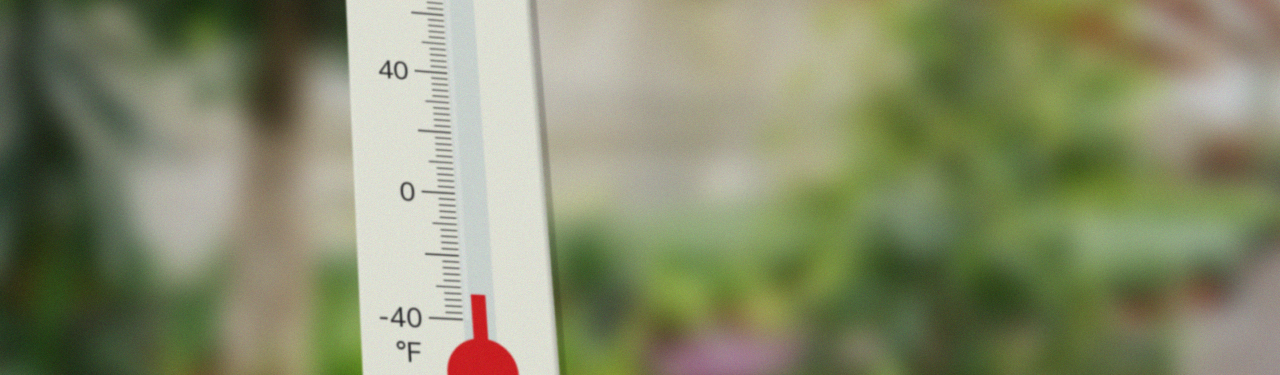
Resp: -32 °F
